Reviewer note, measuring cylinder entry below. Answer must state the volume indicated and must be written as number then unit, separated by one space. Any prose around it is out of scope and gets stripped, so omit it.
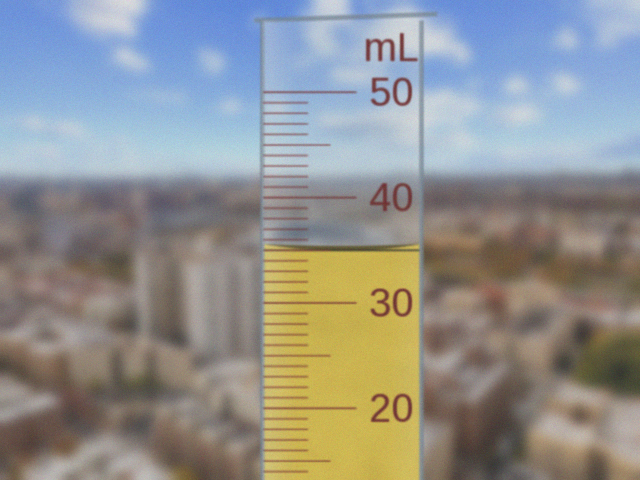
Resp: 35 mL
